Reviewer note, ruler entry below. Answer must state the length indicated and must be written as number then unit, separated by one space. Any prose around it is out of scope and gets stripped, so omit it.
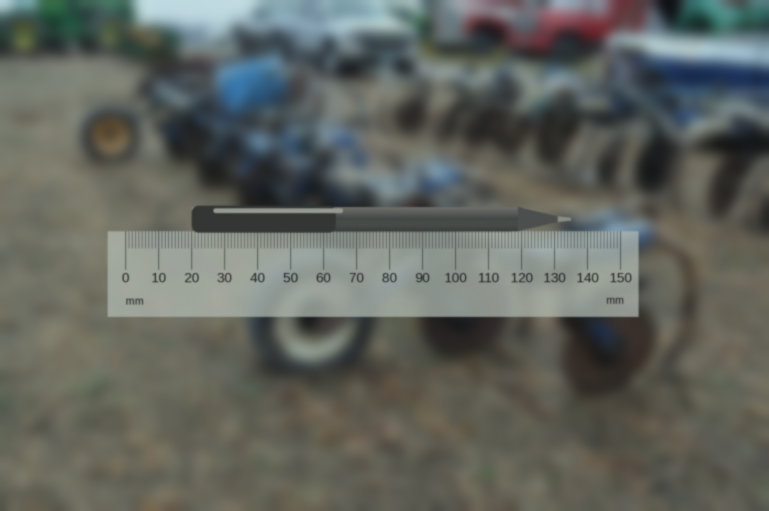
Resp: 115 mm
